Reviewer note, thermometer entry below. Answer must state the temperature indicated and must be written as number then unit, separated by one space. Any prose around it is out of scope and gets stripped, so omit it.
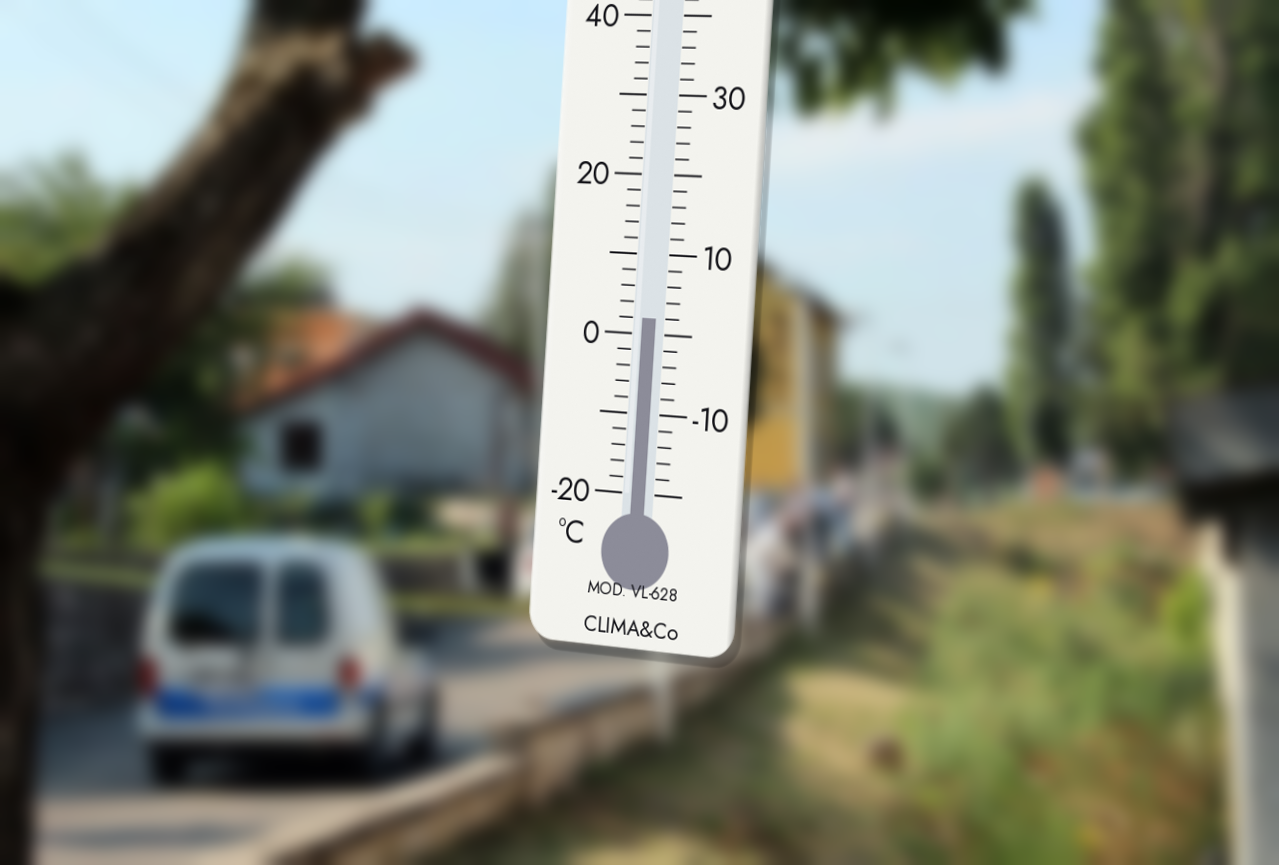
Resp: 2 °C
